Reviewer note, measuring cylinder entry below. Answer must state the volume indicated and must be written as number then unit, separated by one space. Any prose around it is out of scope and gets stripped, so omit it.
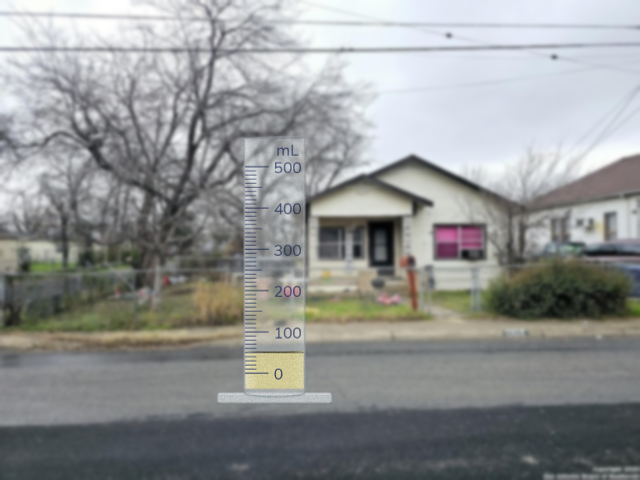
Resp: 50 mL
